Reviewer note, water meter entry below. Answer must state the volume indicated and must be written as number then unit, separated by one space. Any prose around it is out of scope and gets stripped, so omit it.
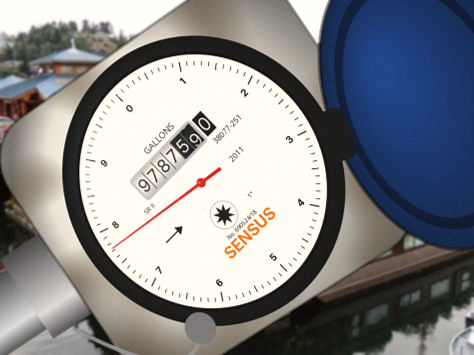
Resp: 9787587.7 gal
